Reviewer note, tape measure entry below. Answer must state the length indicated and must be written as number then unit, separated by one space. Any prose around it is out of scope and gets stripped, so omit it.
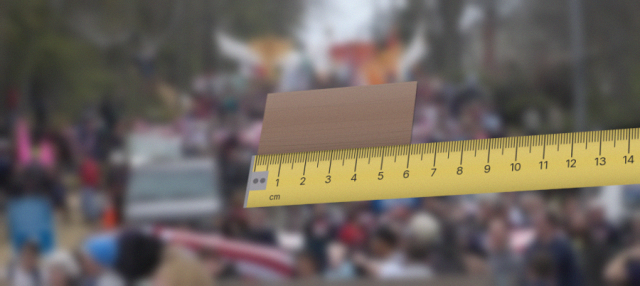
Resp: 6 cm
